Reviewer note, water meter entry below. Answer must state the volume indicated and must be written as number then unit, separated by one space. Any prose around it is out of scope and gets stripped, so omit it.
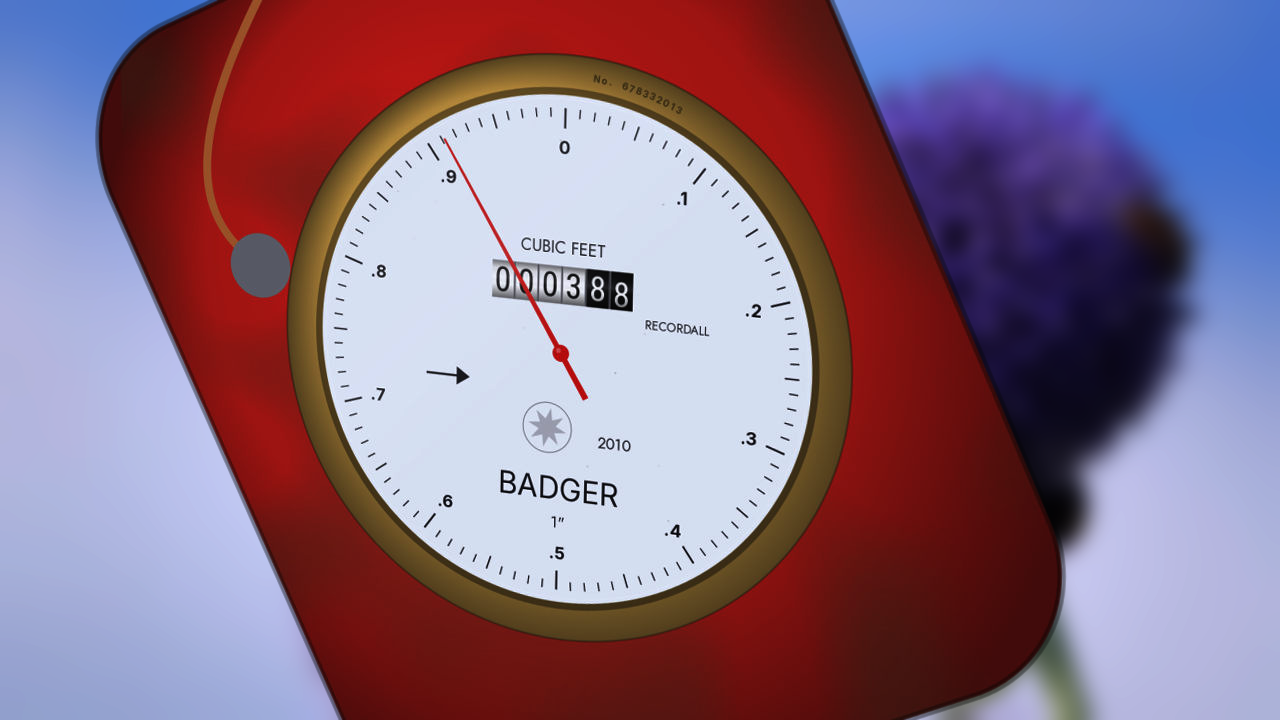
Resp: 387.91 ft³
